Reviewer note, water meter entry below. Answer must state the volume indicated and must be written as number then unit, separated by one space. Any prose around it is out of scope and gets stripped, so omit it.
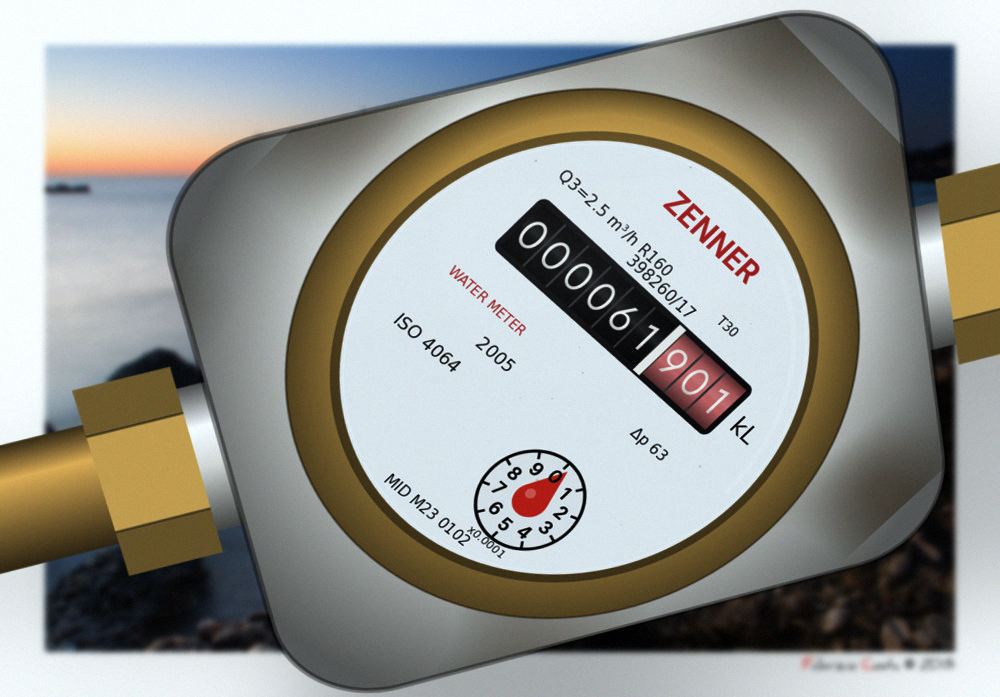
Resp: 61.9010 kL
